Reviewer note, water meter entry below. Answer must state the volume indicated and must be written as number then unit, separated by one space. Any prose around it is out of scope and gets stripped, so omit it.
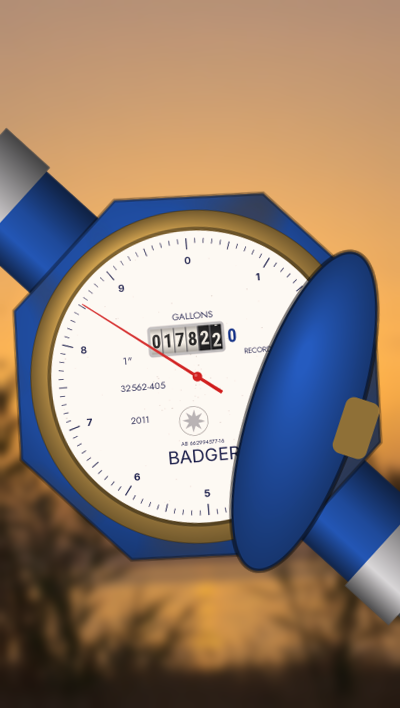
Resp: 178218.5 gal
